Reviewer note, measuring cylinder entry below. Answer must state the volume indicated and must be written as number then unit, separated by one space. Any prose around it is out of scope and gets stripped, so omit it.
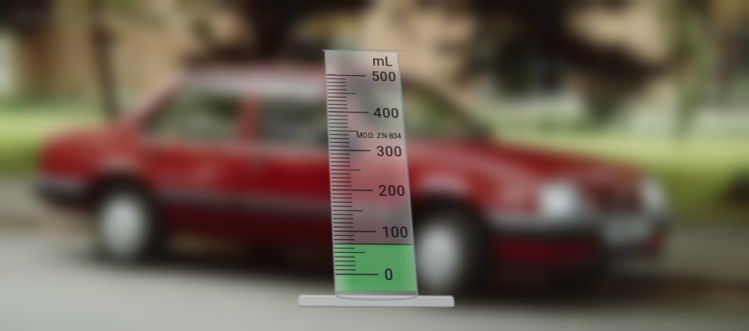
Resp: 70 mL
